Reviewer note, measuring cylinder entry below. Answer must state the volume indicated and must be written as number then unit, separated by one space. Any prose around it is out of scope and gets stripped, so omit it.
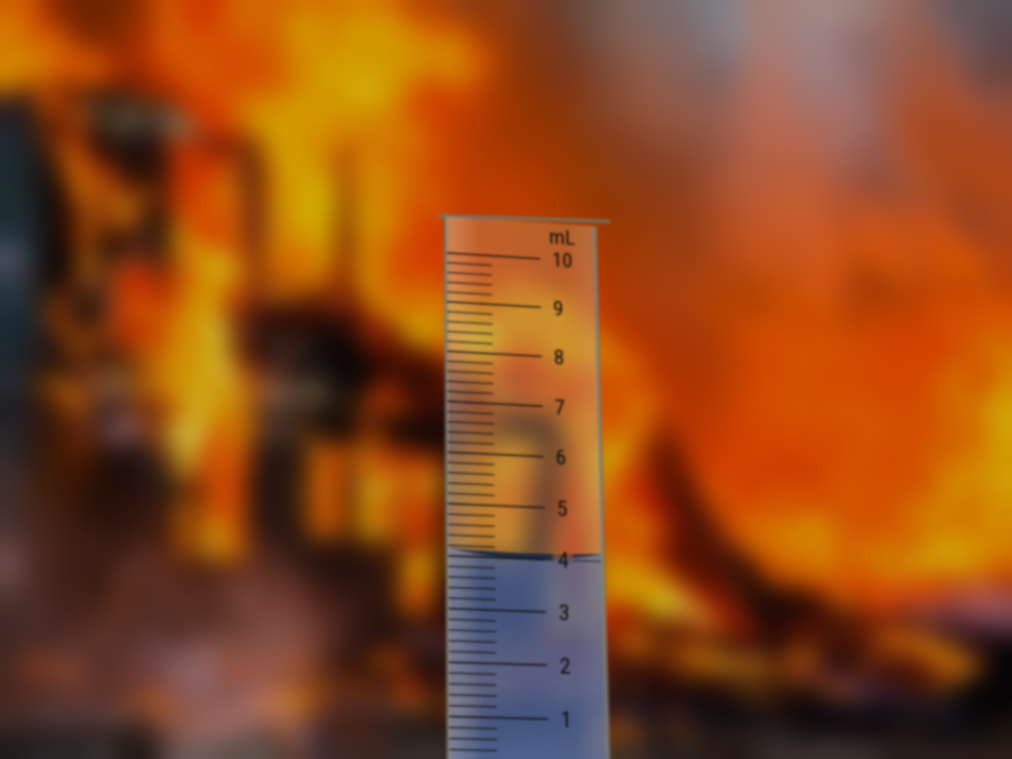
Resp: 4 mL
